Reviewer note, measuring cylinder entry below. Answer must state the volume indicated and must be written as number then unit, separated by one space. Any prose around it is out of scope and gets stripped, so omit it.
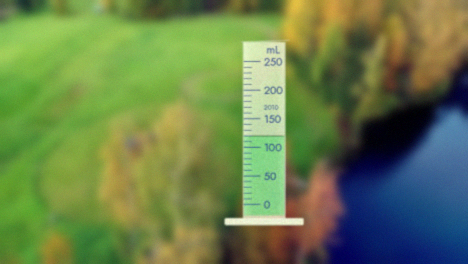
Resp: 120 mL
